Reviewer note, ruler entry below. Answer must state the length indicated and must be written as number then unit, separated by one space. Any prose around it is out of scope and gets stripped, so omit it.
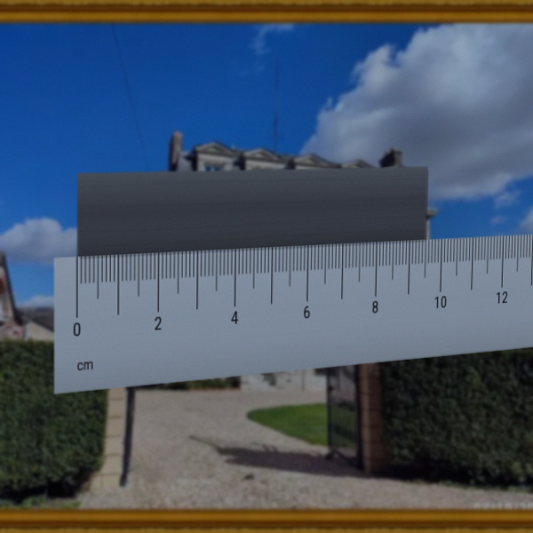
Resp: 9.5 cm
